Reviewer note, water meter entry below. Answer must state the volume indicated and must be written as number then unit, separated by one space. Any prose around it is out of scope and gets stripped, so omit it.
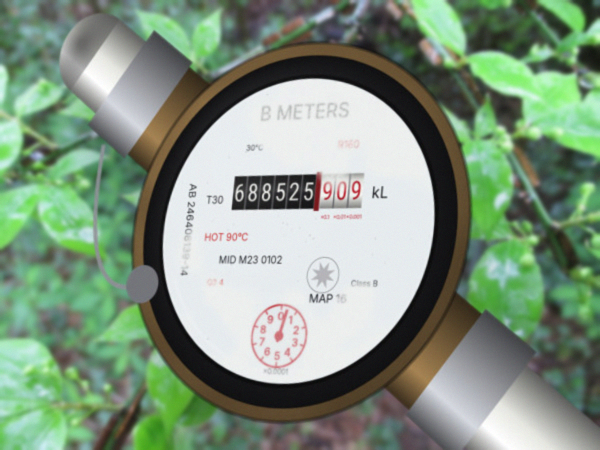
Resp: 688525.9090 kL
